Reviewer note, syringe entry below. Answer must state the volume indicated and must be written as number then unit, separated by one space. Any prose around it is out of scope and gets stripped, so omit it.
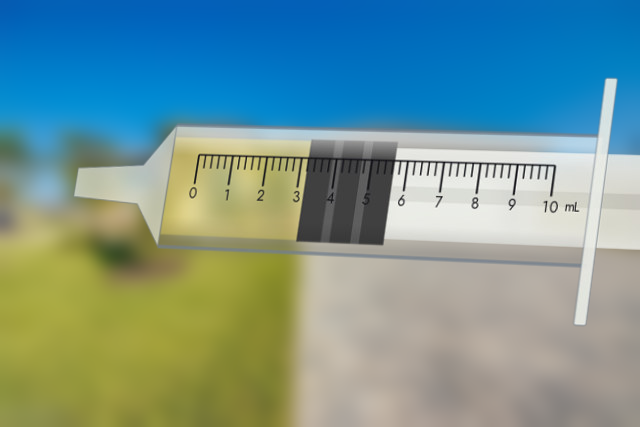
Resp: 3.2 mL
